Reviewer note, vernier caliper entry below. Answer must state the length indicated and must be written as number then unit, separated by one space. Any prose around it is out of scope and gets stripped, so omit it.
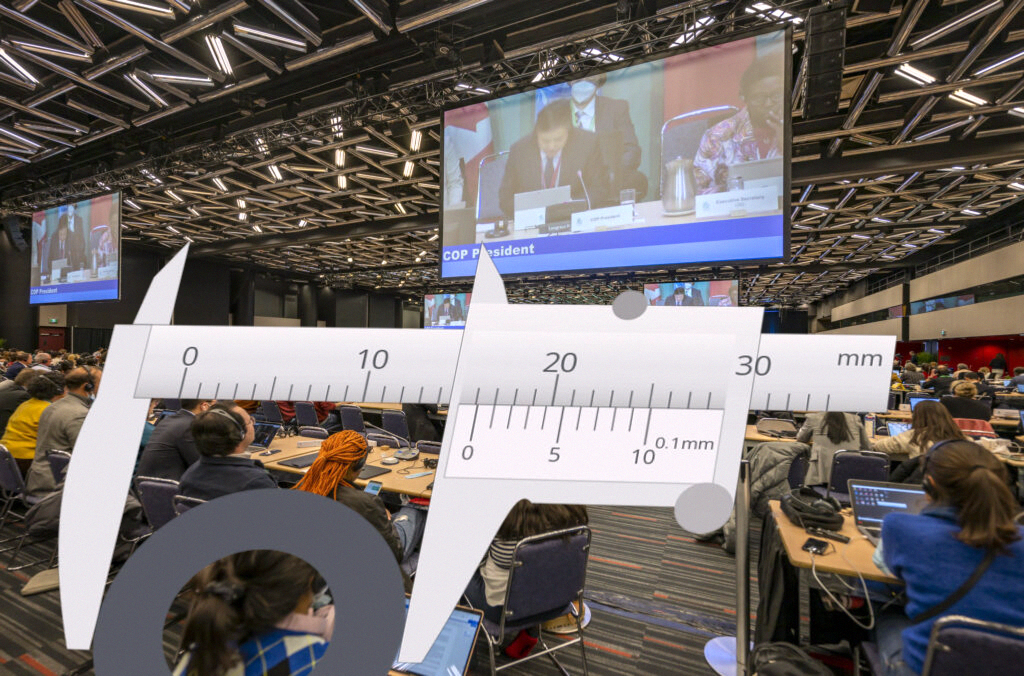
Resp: 16.1 mm
